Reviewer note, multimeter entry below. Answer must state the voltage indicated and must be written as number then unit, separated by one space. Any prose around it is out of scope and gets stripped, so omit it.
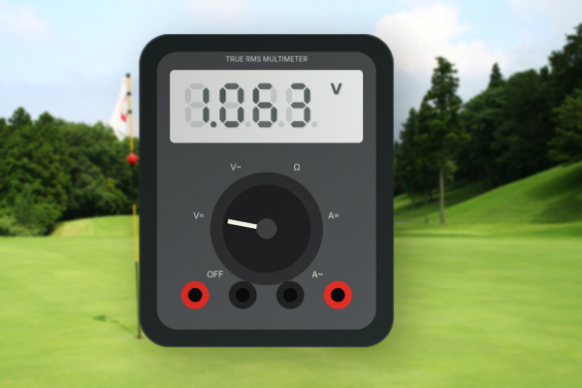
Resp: 1.063 V
